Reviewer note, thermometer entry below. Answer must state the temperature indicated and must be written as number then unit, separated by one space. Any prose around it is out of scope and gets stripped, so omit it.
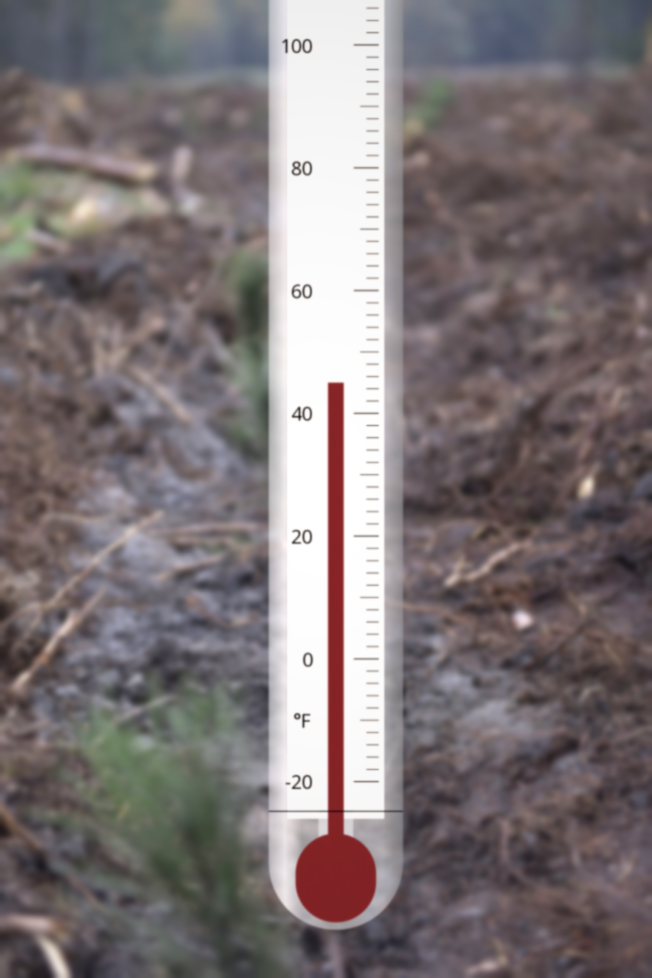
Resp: 45 °F
